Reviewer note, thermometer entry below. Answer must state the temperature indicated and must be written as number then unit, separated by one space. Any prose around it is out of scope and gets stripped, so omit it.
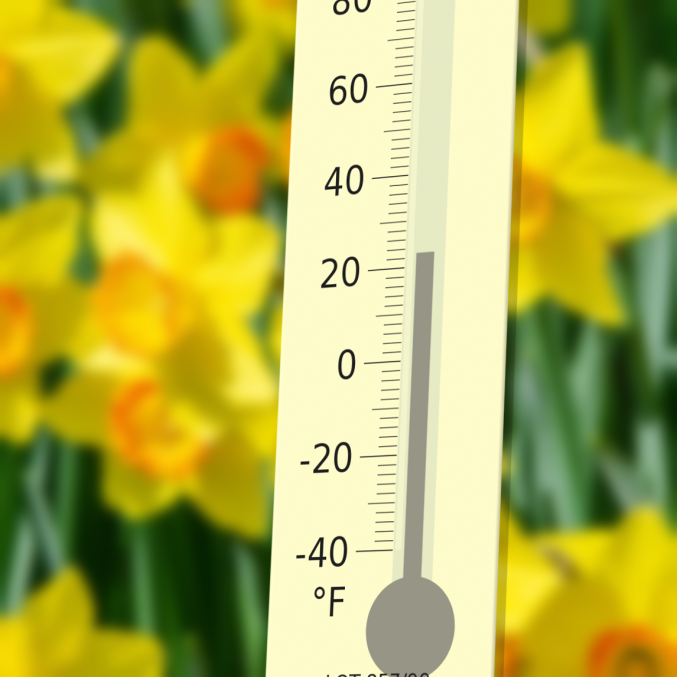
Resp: 23 °F
